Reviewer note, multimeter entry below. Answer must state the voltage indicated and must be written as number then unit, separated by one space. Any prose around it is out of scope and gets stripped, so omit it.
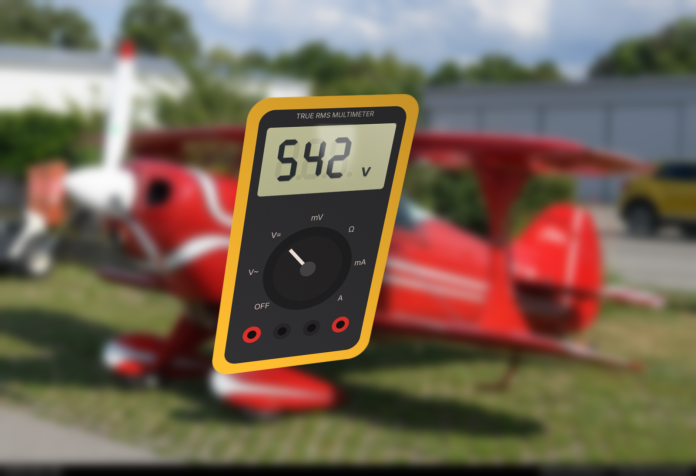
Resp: 542 V
